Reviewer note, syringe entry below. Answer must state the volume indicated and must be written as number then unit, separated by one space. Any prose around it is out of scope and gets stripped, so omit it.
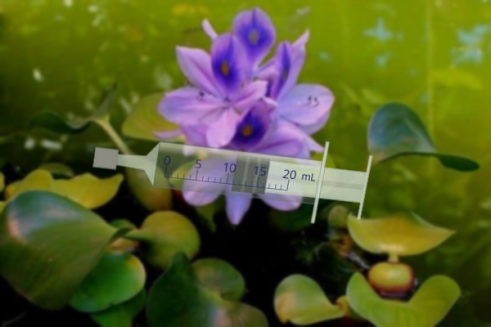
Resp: 11 mL
